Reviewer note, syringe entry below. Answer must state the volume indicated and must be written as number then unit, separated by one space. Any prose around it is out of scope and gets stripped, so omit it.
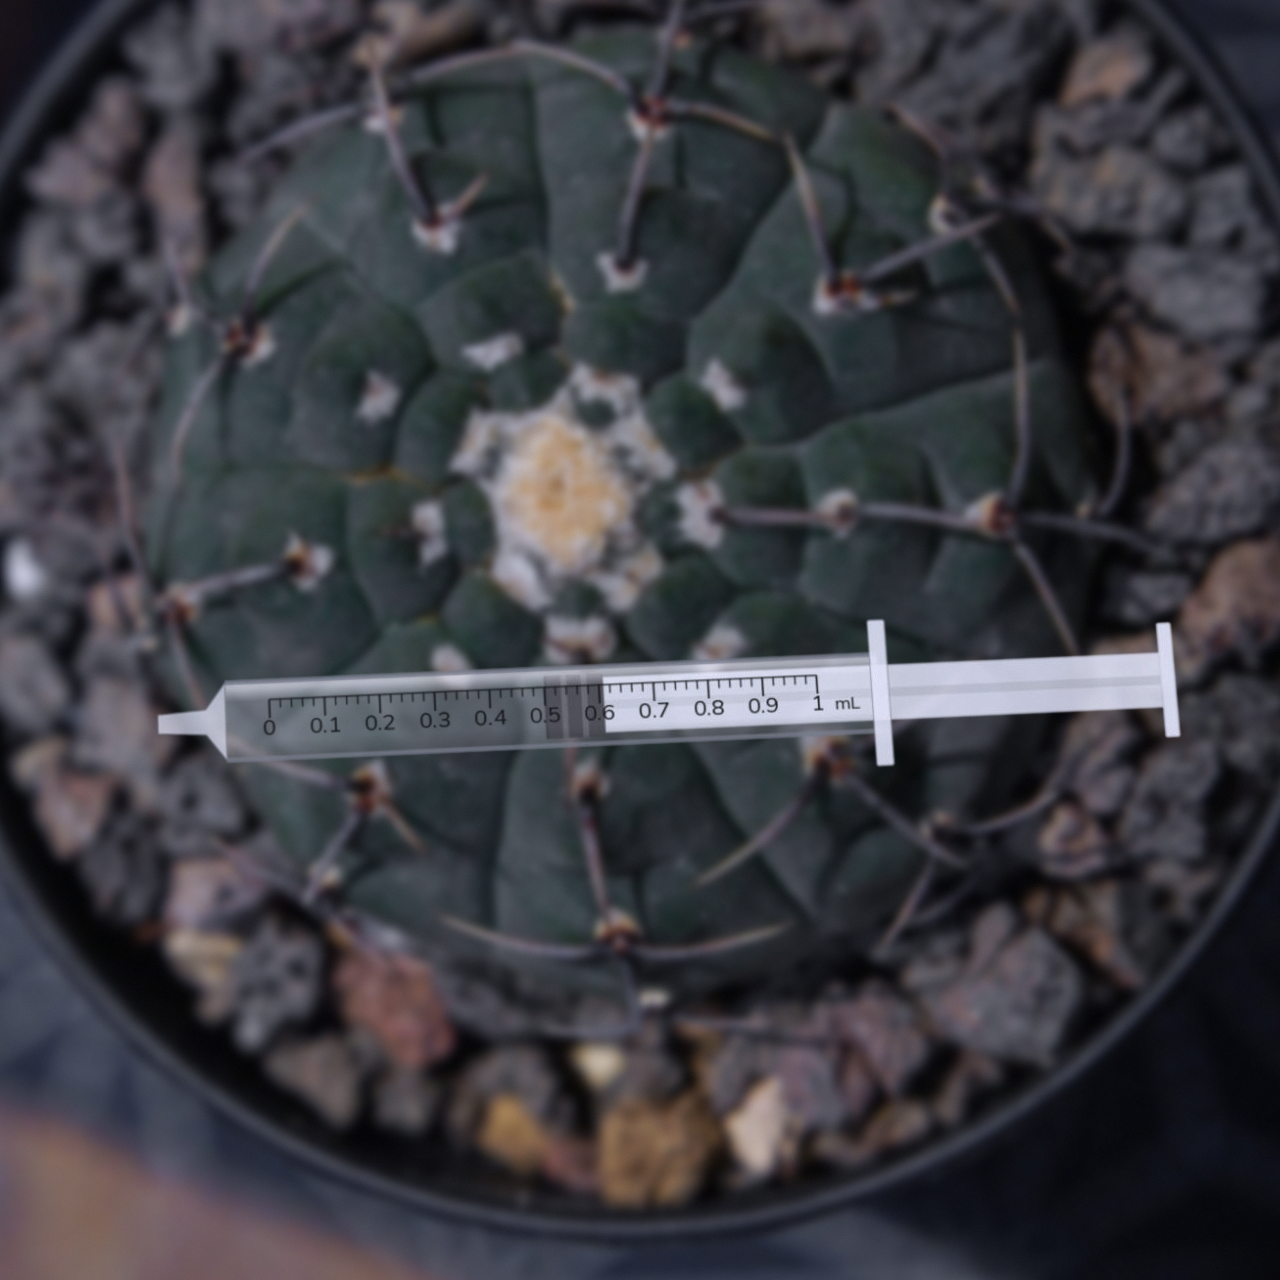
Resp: 0.5 mL
